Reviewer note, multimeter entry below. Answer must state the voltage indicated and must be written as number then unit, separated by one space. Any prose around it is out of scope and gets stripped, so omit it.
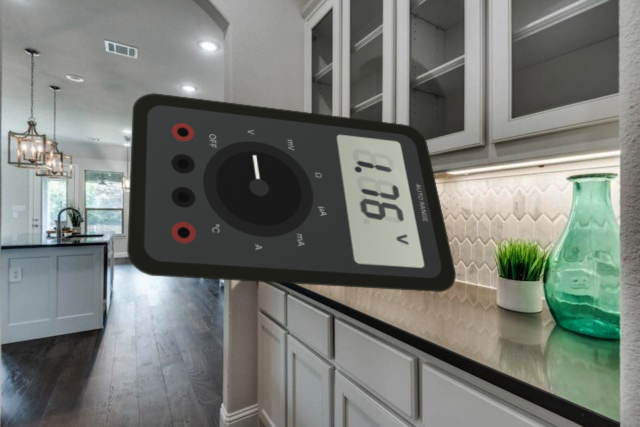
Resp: 1.76 V
